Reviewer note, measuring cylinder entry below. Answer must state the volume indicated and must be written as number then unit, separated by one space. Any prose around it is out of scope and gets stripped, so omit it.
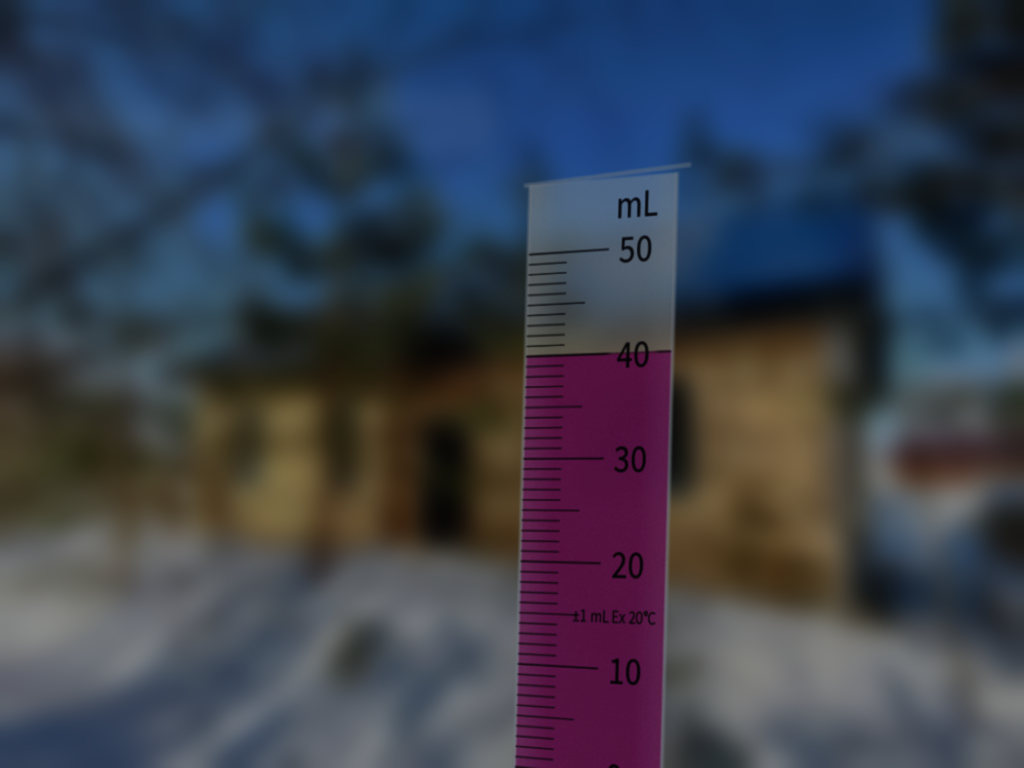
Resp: 40 mL
